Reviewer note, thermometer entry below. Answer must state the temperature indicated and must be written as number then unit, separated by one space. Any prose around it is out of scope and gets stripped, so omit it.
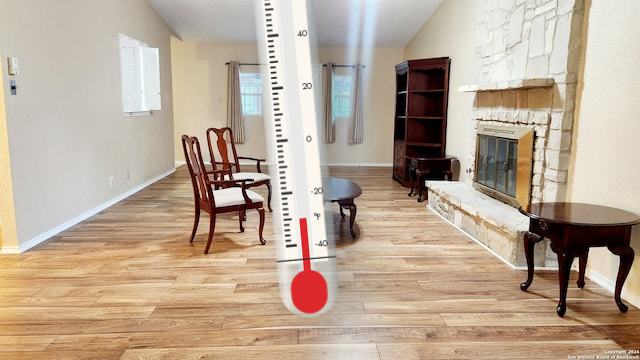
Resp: -30 °F
